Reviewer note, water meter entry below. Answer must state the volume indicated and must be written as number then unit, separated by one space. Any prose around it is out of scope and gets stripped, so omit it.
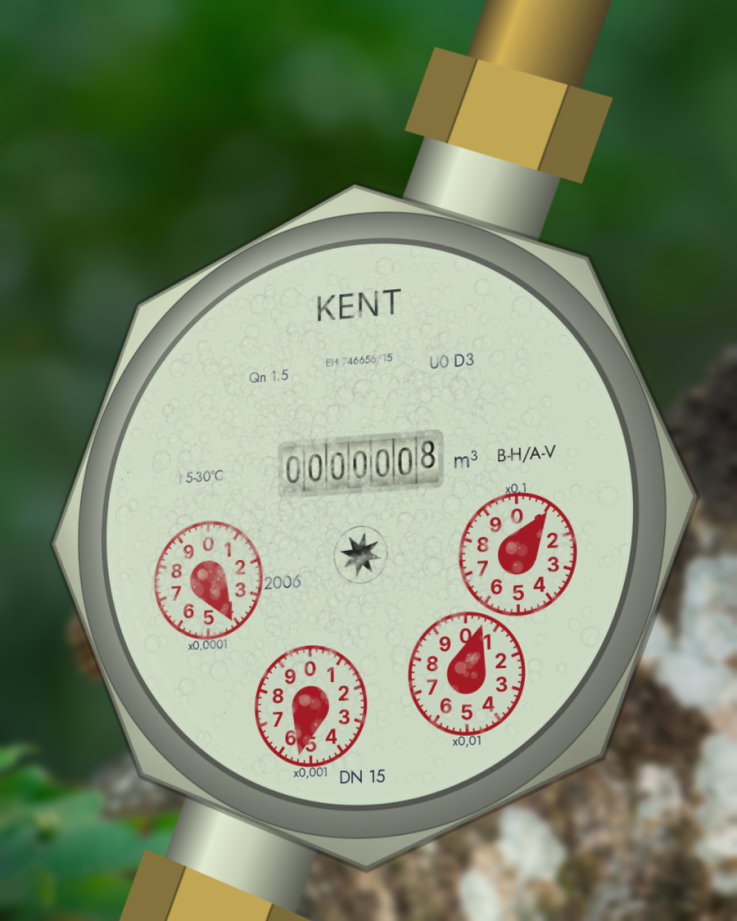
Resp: 8.1054 m³
